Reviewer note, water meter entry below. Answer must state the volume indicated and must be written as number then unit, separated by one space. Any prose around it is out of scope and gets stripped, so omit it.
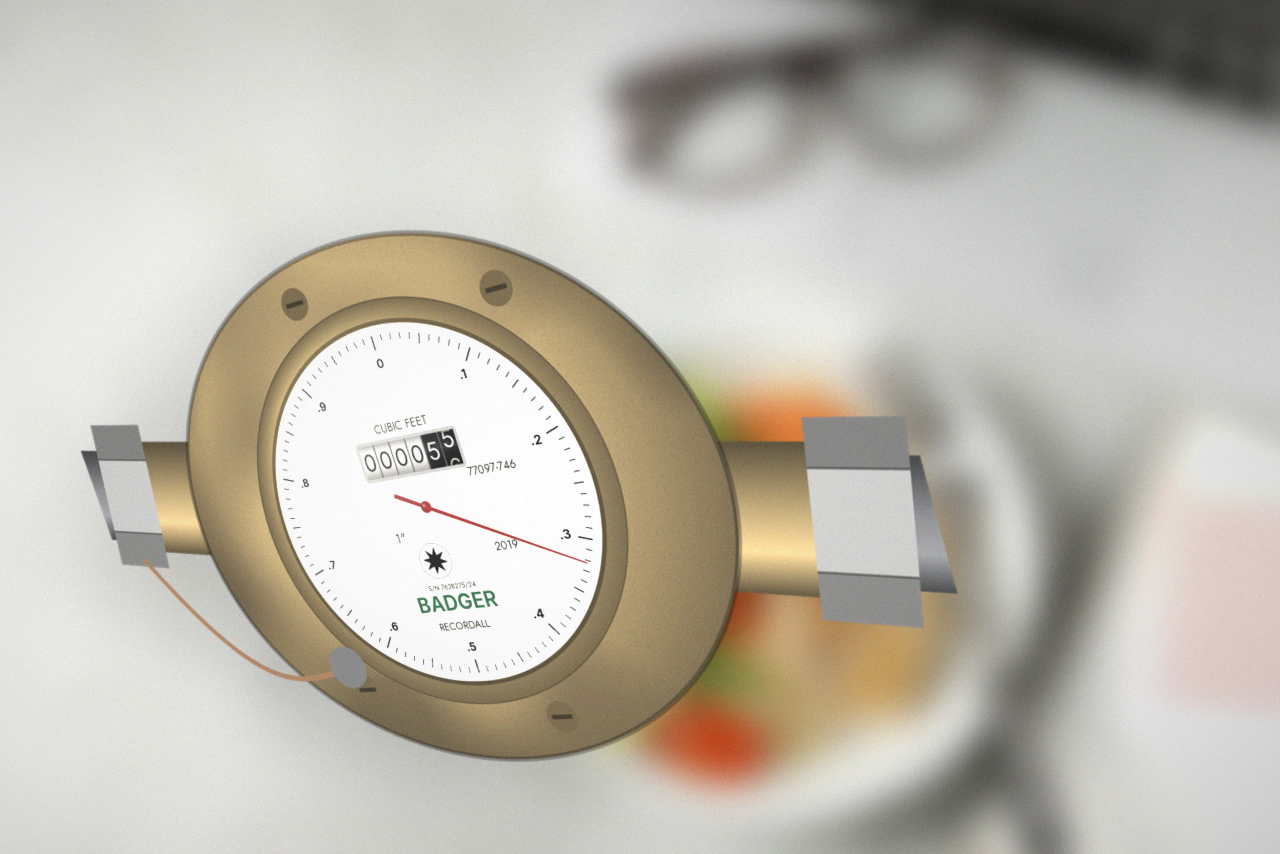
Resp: 55.32 ft³
